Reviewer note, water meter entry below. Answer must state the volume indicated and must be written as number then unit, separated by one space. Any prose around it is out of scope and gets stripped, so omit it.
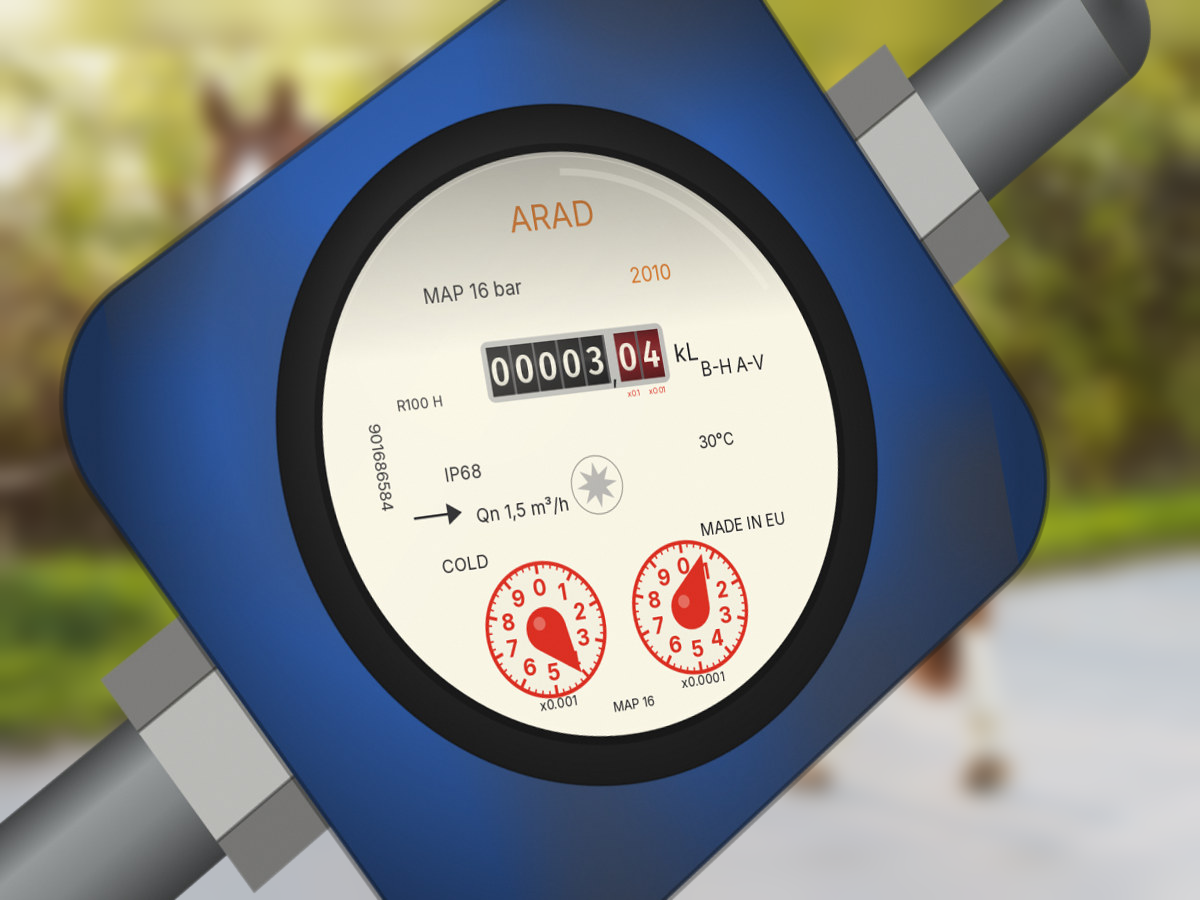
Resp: 3.0440 kL
